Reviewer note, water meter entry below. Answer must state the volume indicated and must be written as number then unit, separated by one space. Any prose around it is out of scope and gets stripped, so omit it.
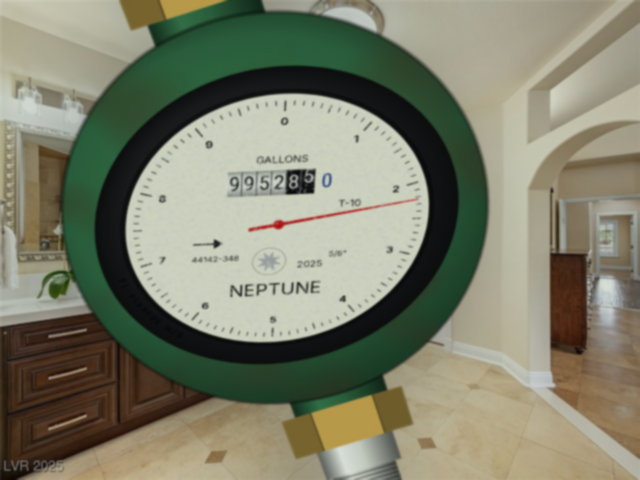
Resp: 9952852.2 gal
